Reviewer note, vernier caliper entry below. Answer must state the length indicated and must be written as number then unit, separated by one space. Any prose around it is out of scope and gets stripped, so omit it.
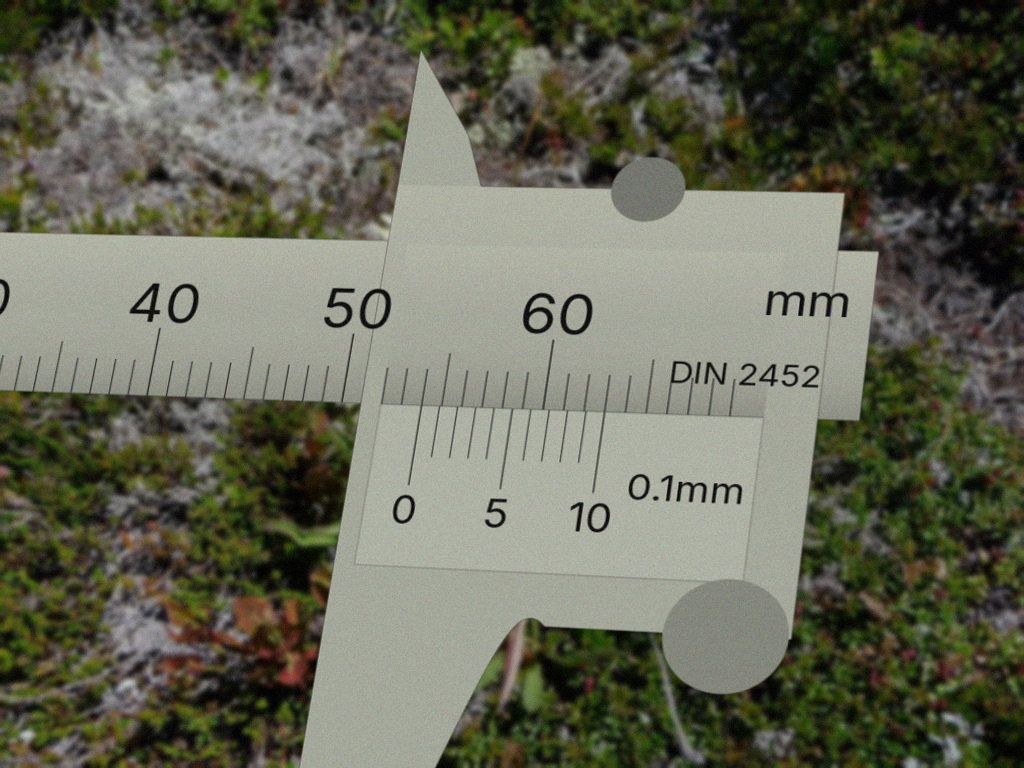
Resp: 54.0 mm
